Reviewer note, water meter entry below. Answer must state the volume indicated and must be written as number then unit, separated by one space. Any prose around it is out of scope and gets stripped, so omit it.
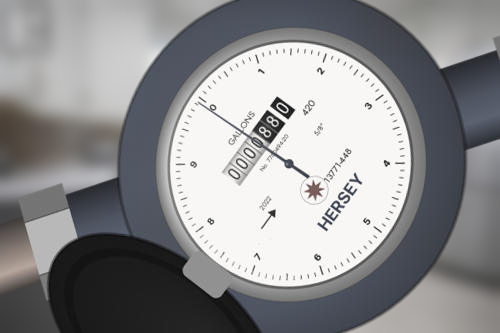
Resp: 879.9 gal
